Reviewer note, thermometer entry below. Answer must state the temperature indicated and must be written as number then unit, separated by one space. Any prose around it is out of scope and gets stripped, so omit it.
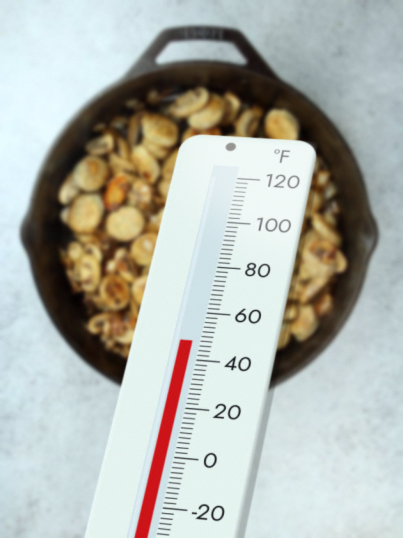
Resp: 48 °F
